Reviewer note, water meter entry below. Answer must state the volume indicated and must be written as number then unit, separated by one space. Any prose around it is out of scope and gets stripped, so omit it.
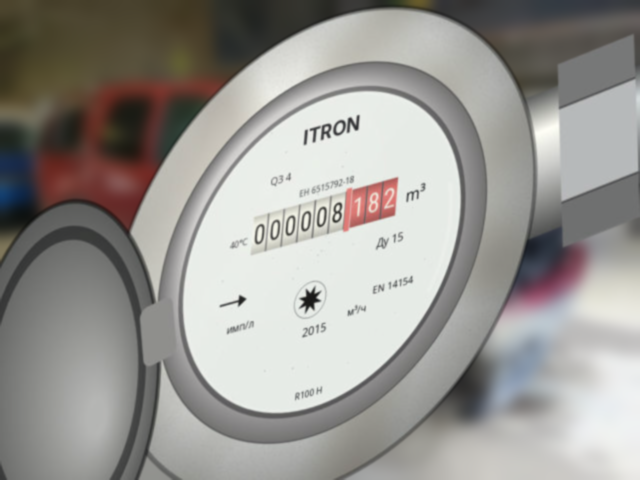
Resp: 8.182 m³
